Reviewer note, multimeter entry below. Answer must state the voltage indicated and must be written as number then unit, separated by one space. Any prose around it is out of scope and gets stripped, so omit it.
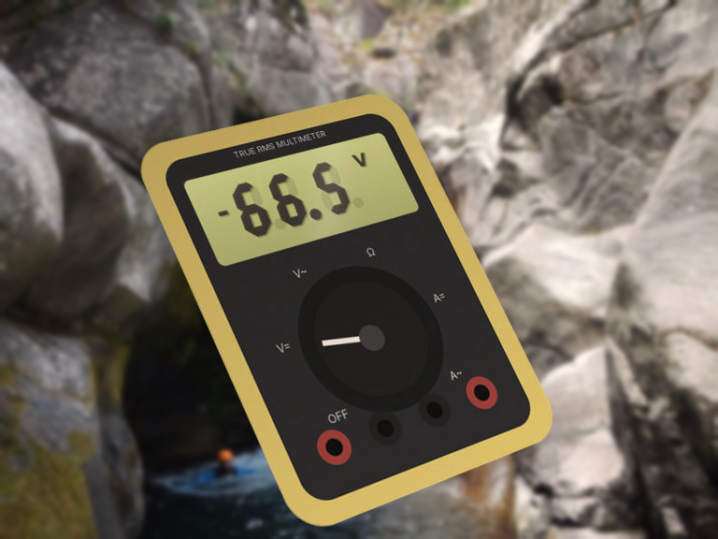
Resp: -66.5 V
